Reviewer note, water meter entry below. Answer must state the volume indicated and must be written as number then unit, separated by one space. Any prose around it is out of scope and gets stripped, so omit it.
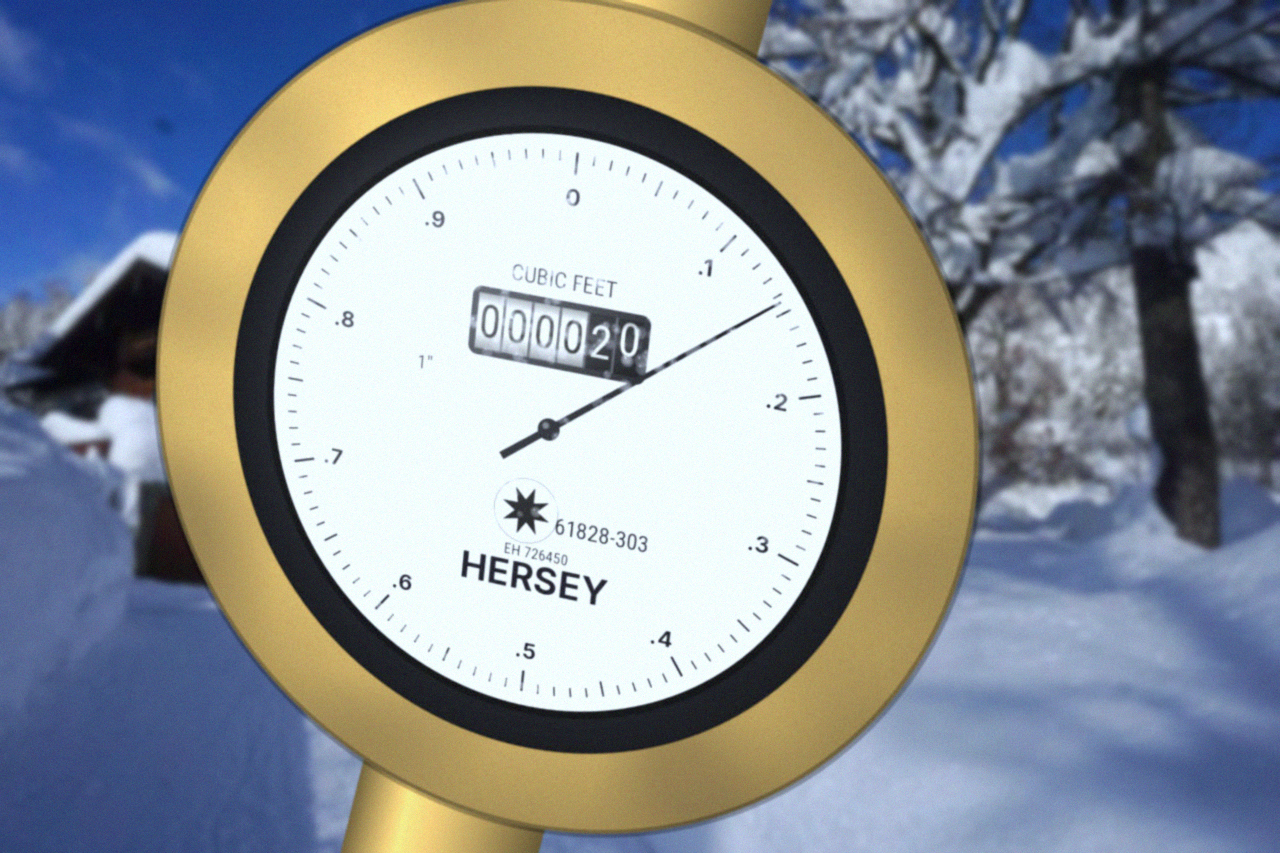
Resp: 20.14 ft³
